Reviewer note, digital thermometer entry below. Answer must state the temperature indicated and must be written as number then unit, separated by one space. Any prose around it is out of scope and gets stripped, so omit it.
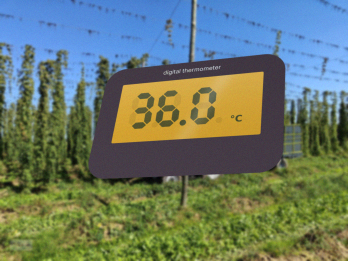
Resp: 36.0 °C
